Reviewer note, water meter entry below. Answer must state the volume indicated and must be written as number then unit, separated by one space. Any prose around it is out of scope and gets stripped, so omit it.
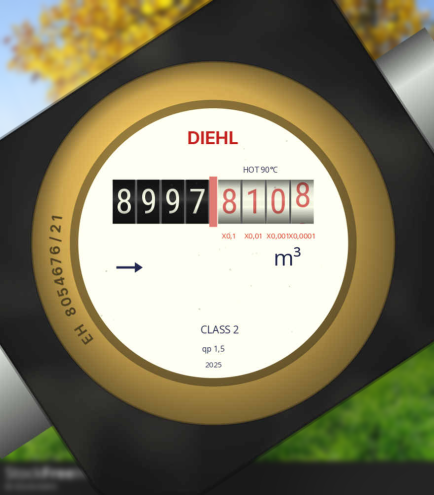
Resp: 8997.8108 m³
